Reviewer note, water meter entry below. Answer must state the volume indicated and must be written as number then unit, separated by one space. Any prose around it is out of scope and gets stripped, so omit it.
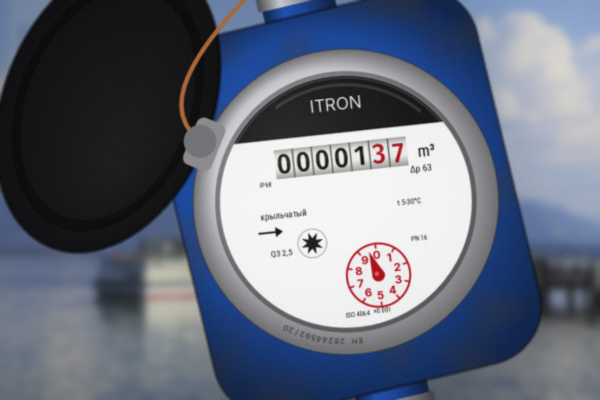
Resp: 1.369 m³
